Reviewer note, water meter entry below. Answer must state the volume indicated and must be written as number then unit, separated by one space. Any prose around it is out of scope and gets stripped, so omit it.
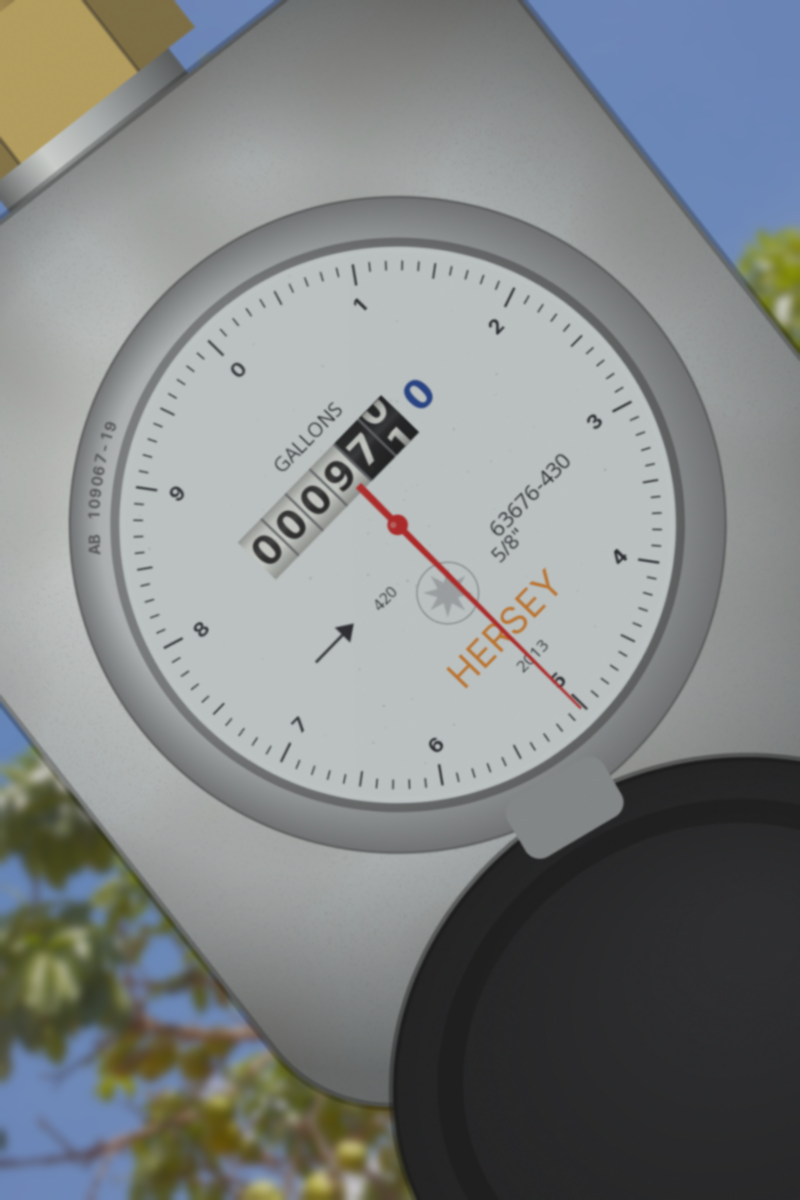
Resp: 9705.0 gal
